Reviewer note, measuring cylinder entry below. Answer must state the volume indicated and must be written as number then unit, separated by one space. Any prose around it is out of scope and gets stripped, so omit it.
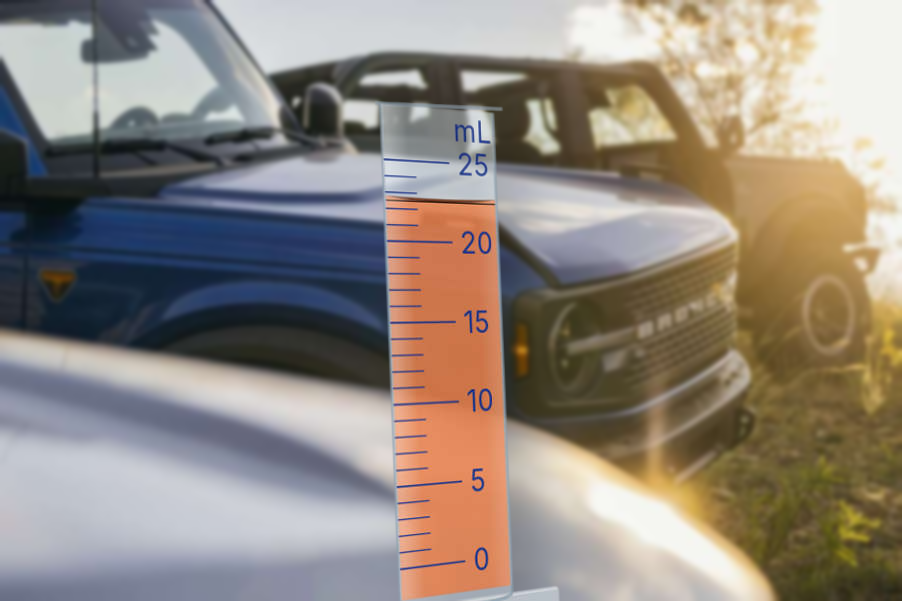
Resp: 22.5 mL
